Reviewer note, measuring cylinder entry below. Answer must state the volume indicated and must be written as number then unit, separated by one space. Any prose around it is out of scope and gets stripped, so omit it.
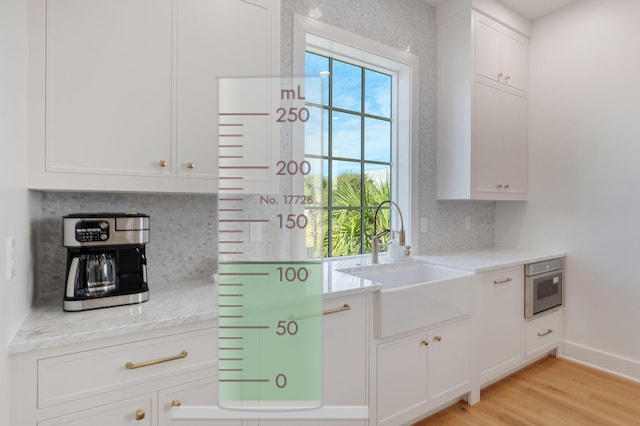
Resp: 110 mL
